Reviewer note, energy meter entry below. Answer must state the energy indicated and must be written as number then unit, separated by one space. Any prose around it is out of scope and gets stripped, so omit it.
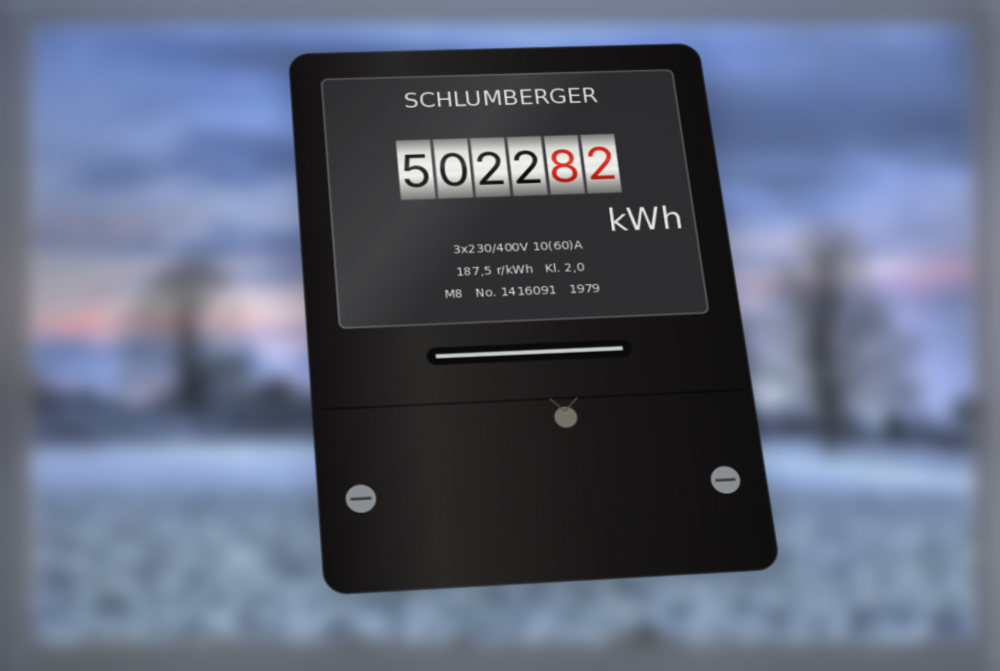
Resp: 5022.82 kWh
